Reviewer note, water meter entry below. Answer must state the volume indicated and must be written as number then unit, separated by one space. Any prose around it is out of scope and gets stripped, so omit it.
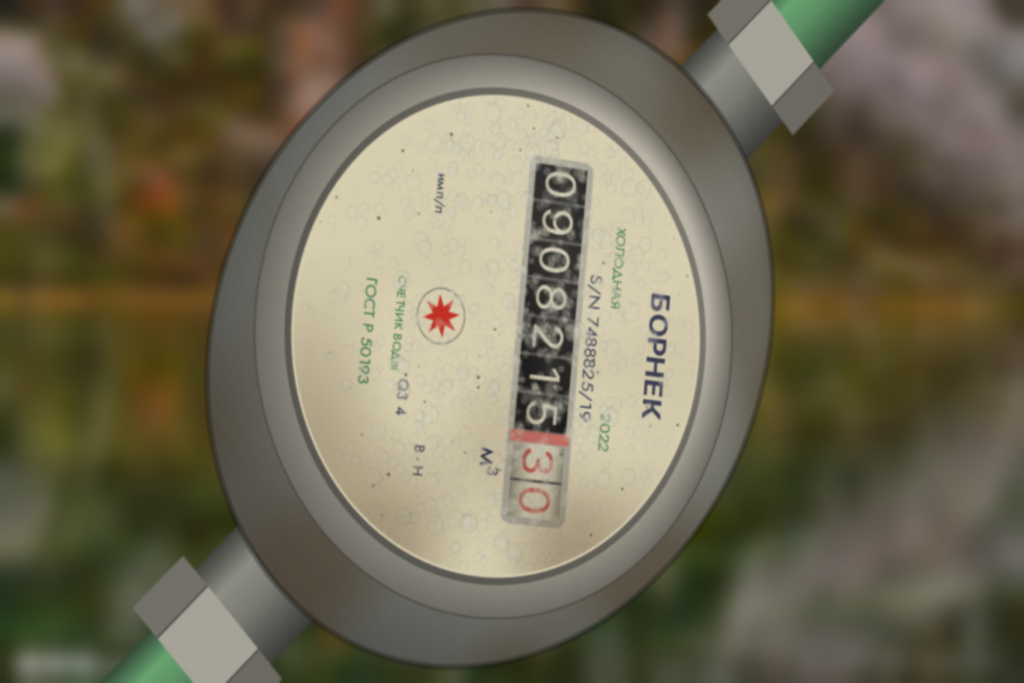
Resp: 908215.30 m³
